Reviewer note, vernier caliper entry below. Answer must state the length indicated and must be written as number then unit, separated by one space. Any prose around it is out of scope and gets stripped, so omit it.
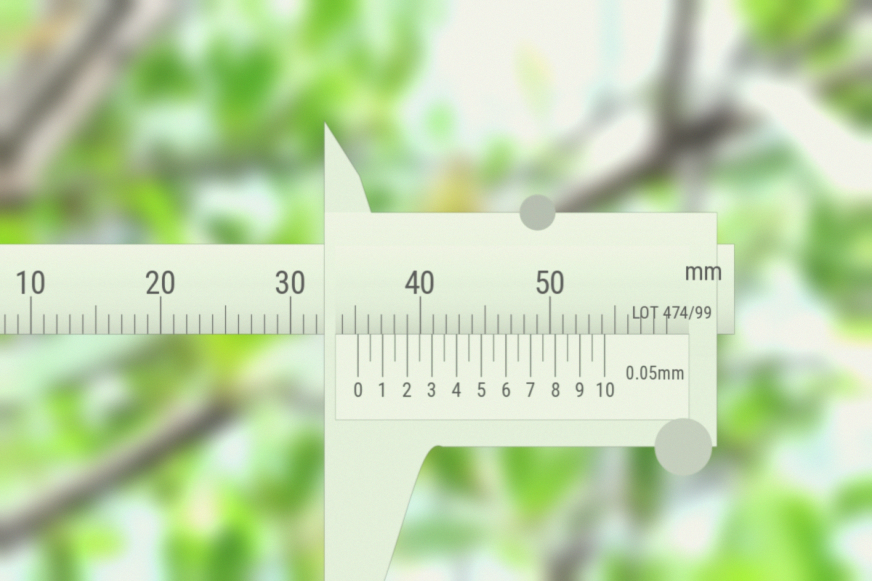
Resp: 35.2 mm
